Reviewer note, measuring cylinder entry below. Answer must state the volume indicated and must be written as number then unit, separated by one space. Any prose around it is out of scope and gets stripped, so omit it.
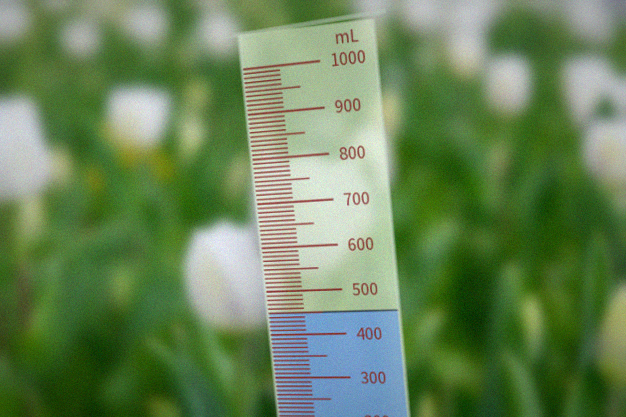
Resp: 450 mL
